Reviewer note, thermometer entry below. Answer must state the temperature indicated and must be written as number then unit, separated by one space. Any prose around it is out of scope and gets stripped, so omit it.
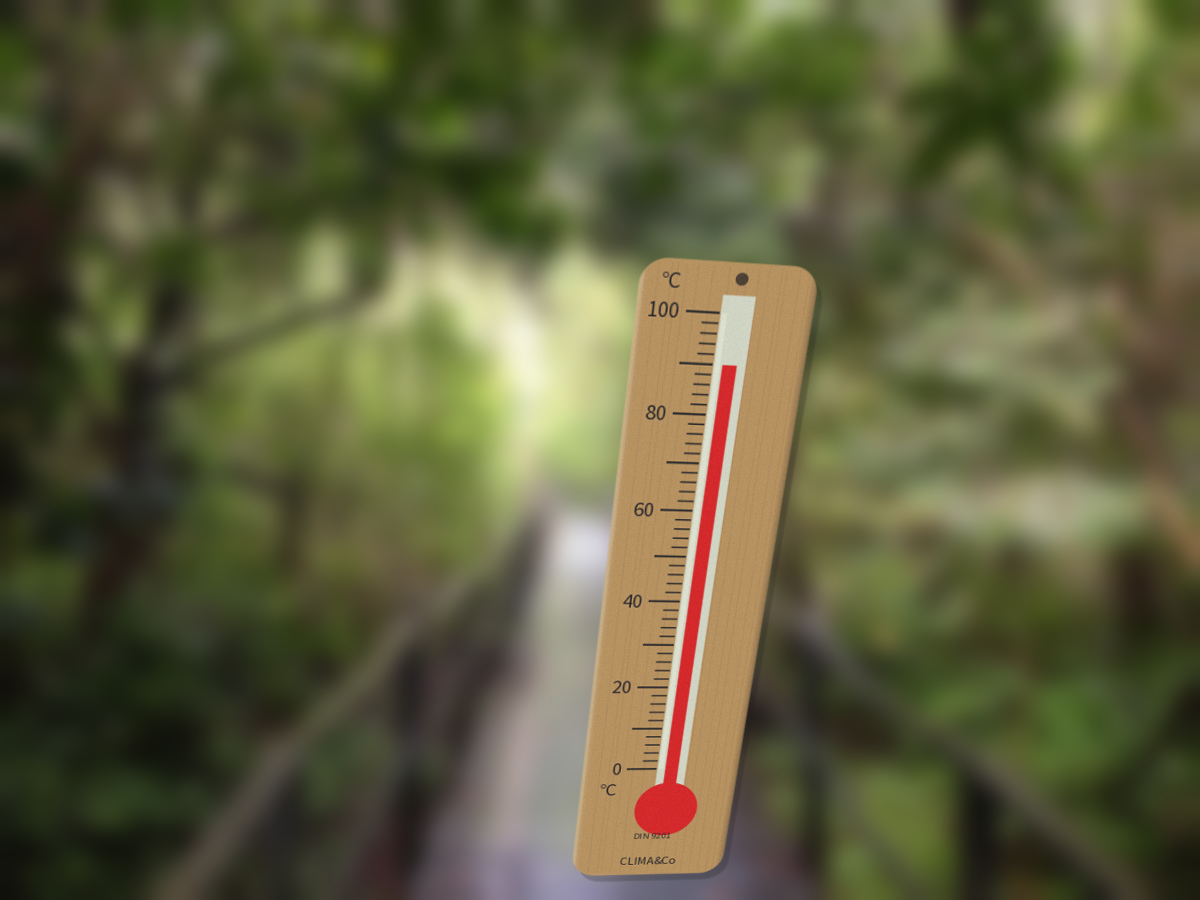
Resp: 90 °C
